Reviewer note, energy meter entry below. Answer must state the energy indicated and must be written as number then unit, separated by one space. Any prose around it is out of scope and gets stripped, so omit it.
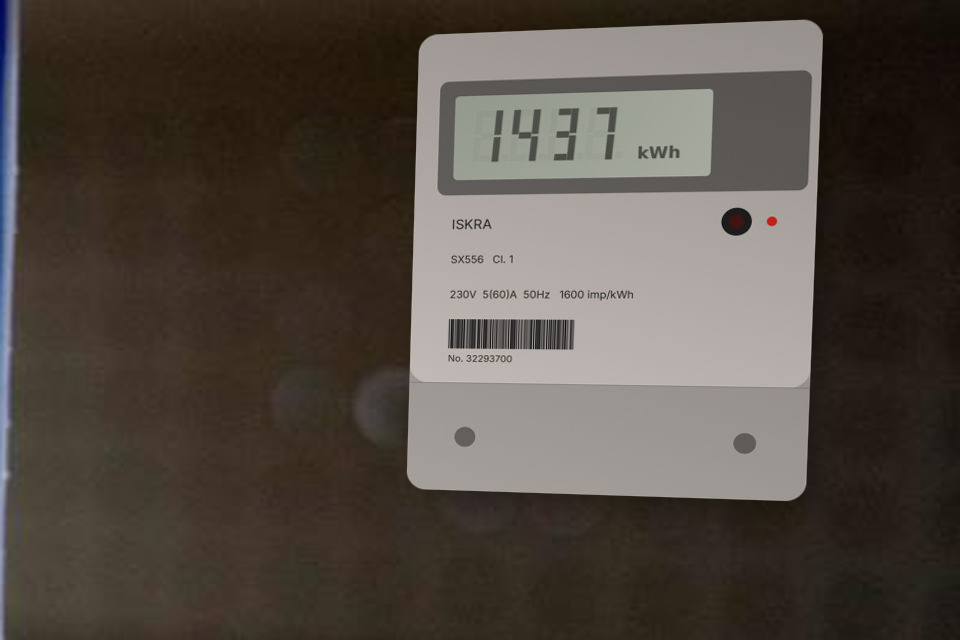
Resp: 1437 kWh
